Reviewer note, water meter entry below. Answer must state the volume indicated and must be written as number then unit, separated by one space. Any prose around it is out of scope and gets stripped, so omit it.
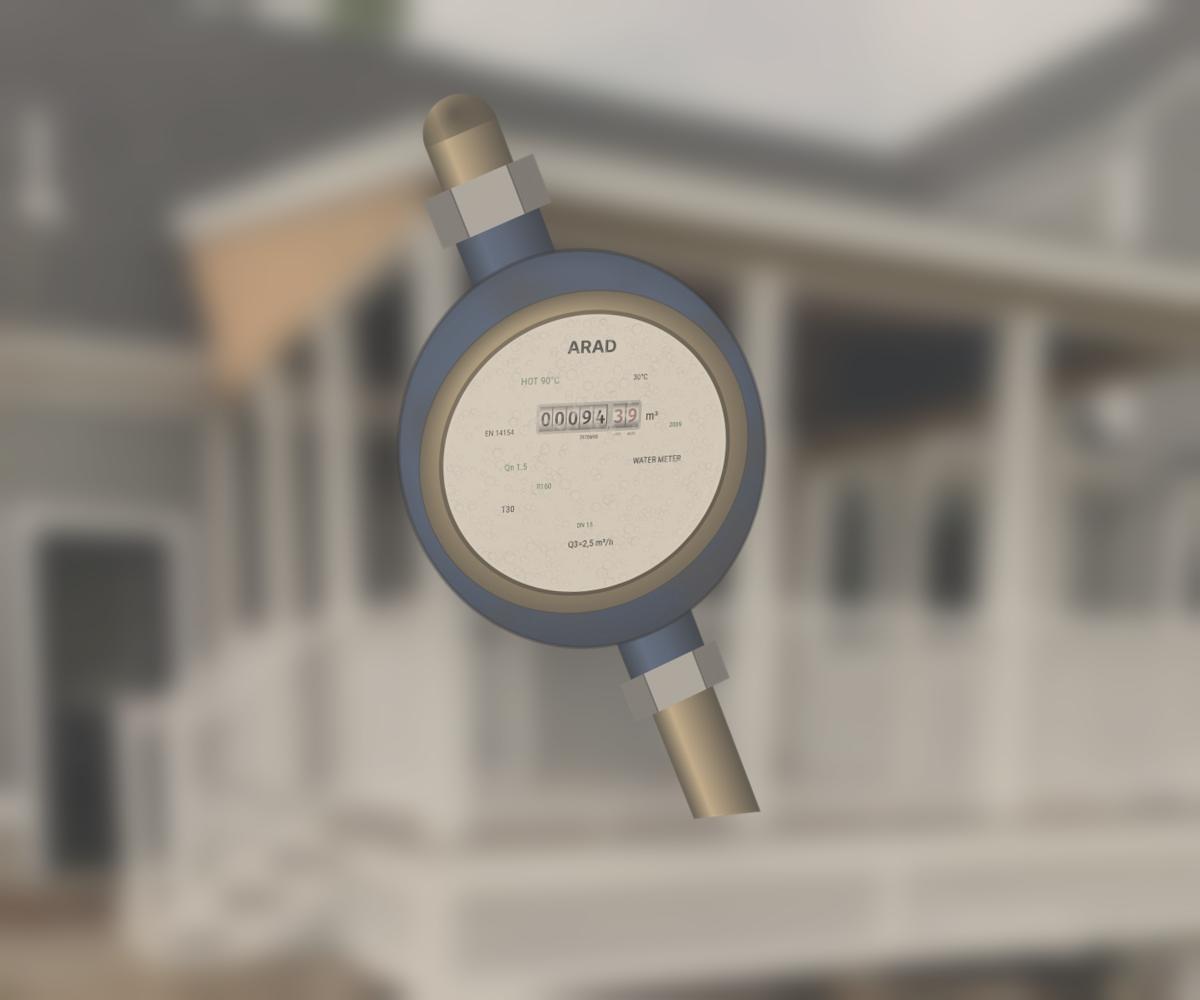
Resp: 94.39 m³
